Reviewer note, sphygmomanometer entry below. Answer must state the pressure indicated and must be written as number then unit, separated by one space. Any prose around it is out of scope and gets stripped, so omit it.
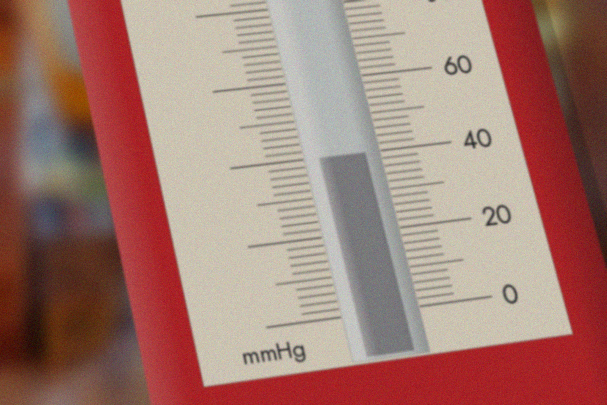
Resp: 40 mmHg
